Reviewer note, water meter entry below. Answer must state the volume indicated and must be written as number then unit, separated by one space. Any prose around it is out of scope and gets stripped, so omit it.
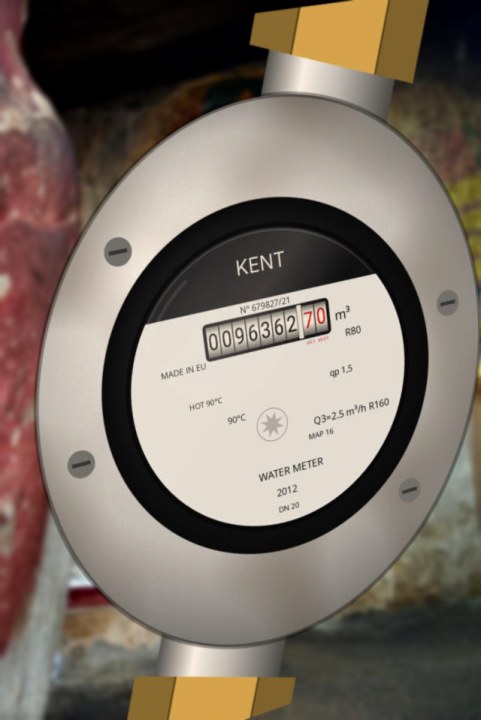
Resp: 96362.70 m³
